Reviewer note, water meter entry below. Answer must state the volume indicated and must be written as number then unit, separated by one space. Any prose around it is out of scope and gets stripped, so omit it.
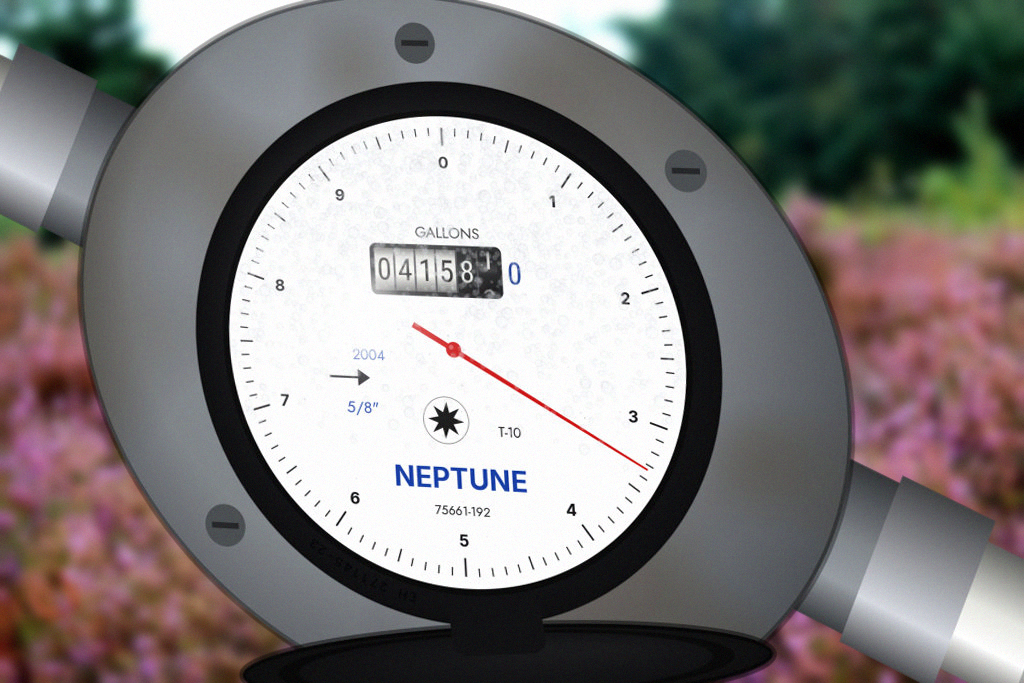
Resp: 415813.3 gal
